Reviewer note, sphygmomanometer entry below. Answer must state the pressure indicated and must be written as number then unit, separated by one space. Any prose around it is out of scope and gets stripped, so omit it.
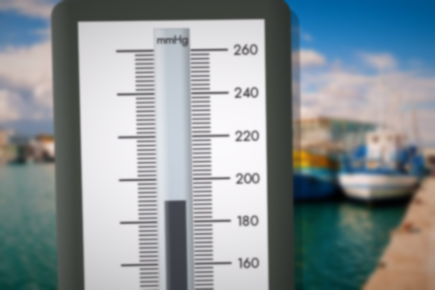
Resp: 190 mmHg
